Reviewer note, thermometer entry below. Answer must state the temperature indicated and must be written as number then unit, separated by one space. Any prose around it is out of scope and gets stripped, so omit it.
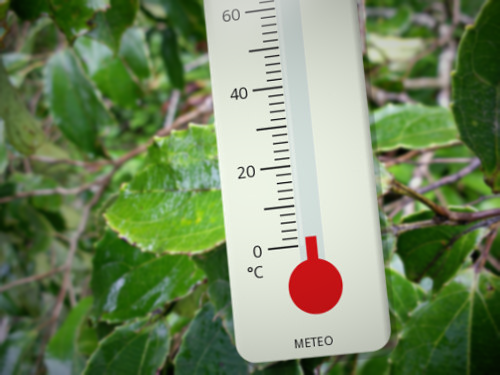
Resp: 2 °C
